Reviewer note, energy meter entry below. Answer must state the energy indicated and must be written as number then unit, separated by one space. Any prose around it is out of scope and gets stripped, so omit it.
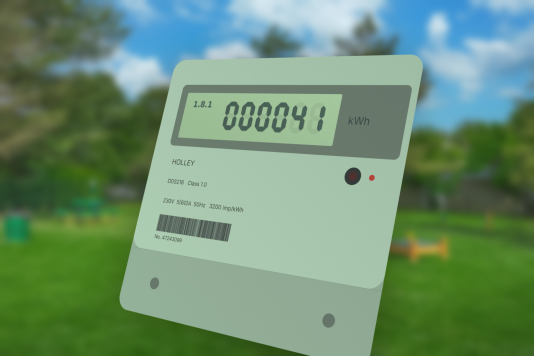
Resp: 41 kWh
